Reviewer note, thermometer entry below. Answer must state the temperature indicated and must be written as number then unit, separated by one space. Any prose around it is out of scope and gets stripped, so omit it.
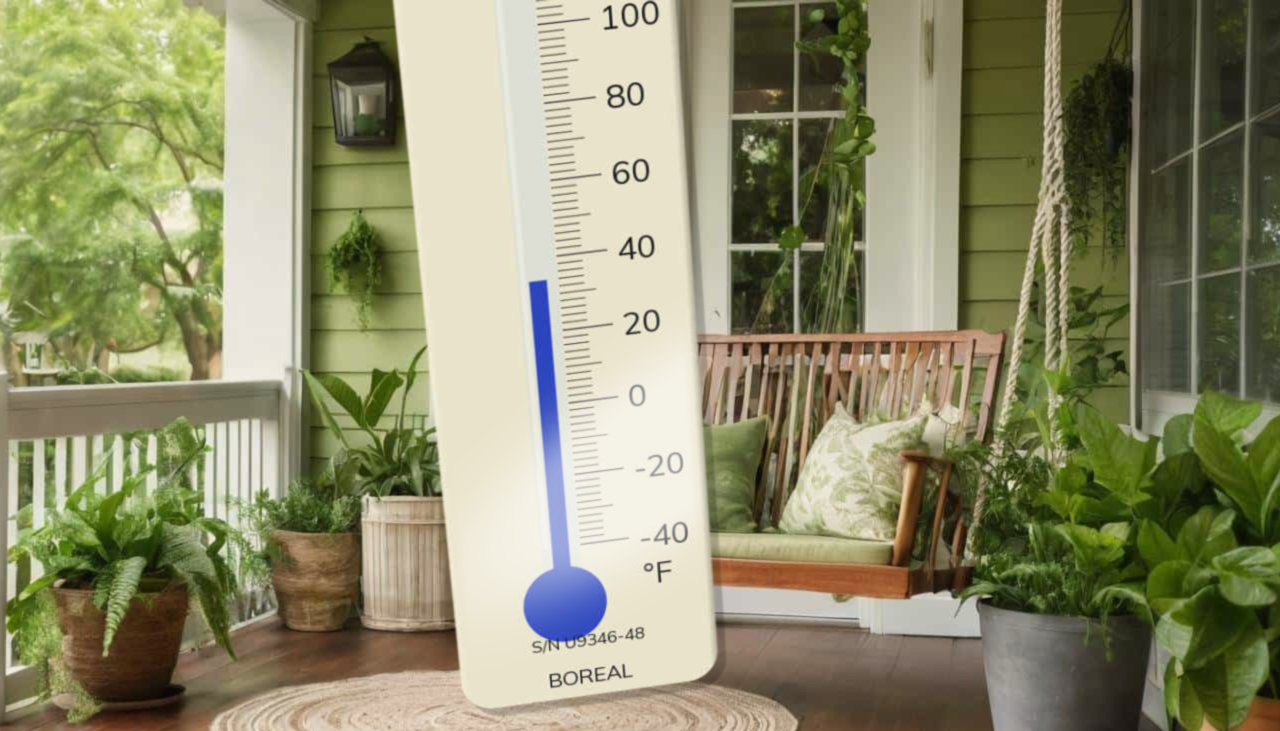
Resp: 34 °F
